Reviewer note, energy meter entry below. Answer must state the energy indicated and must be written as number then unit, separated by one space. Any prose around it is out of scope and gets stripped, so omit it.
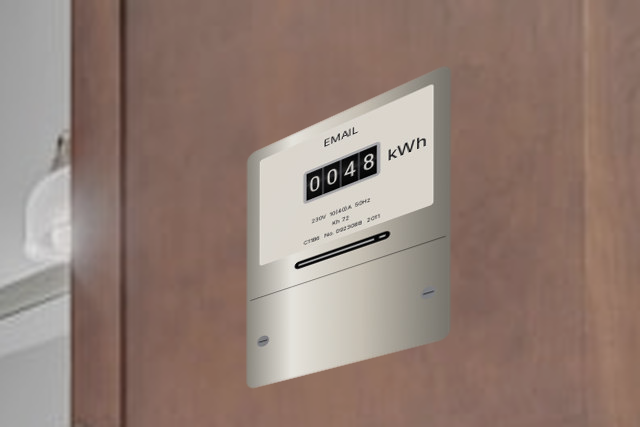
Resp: 48 kWh
